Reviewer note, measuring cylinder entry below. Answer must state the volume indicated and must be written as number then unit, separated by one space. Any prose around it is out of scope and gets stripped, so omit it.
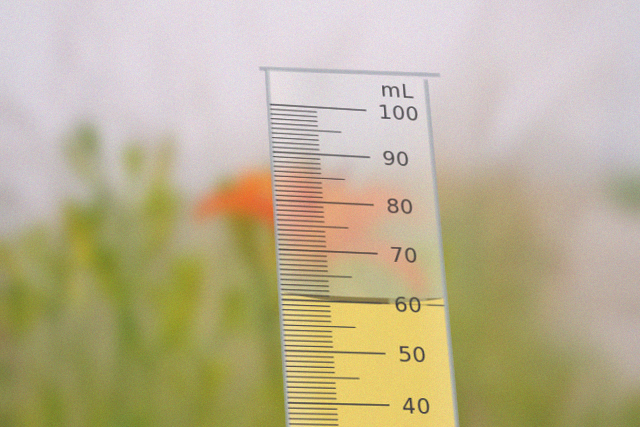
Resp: 60 mL
